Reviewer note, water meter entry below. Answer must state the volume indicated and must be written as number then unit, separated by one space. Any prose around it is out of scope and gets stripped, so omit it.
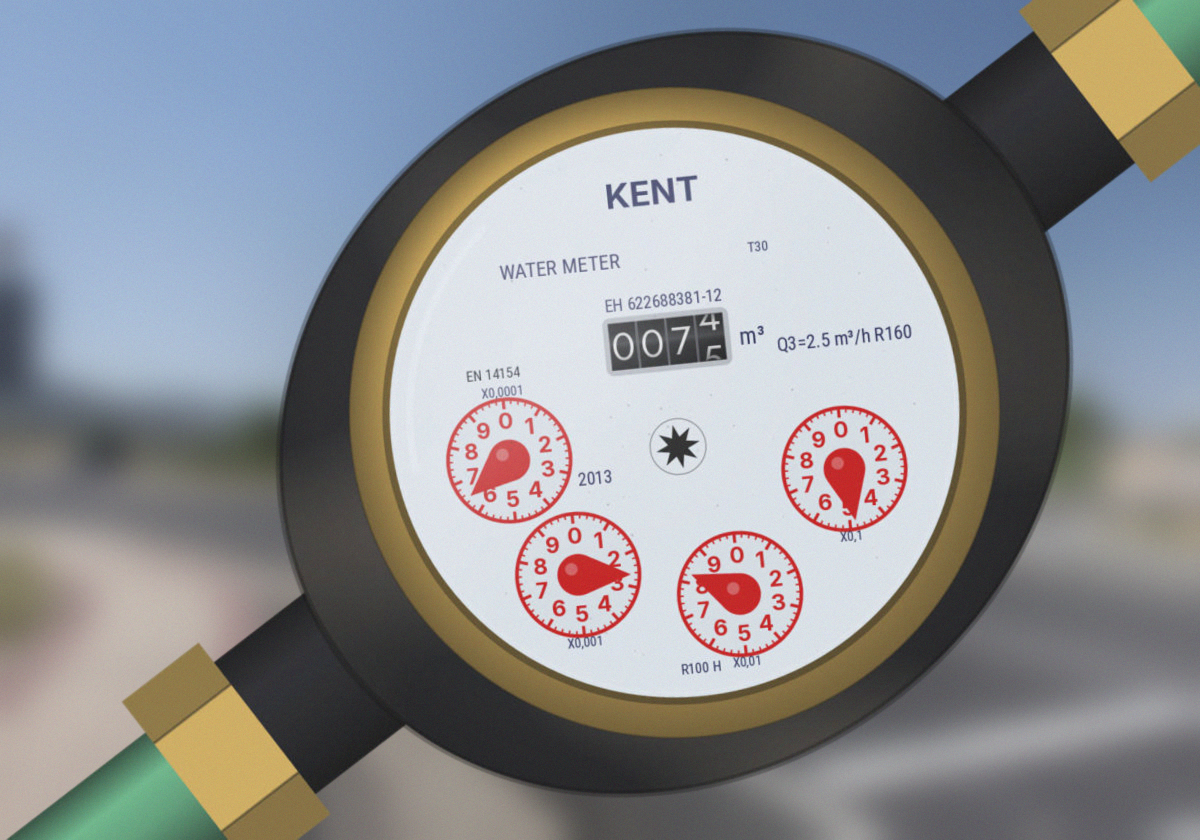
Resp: 74.4826 m³
